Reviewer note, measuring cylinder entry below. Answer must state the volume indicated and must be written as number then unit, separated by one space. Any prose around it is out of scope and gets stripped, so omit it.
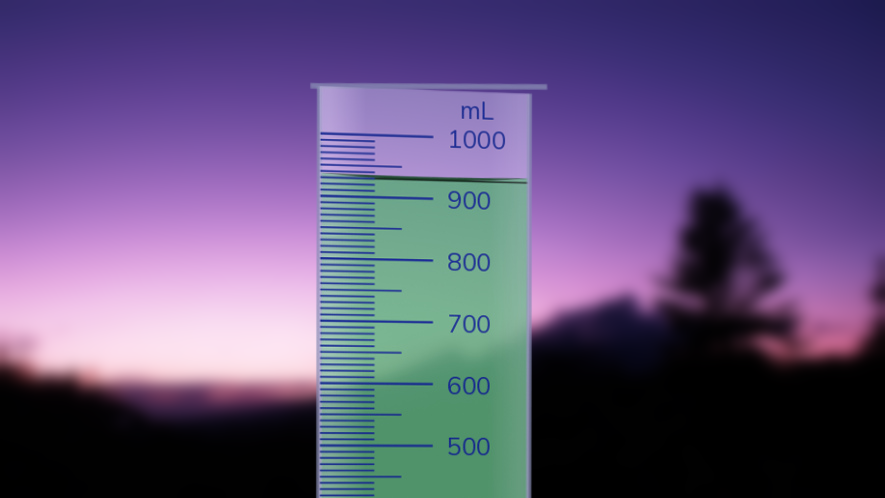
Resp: 930 mL
